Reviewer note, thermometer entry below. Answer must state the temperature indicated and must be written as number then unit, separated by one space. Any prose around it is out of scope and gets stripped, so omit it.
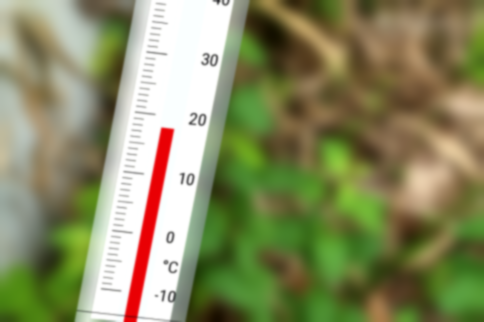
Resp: 18 °C
